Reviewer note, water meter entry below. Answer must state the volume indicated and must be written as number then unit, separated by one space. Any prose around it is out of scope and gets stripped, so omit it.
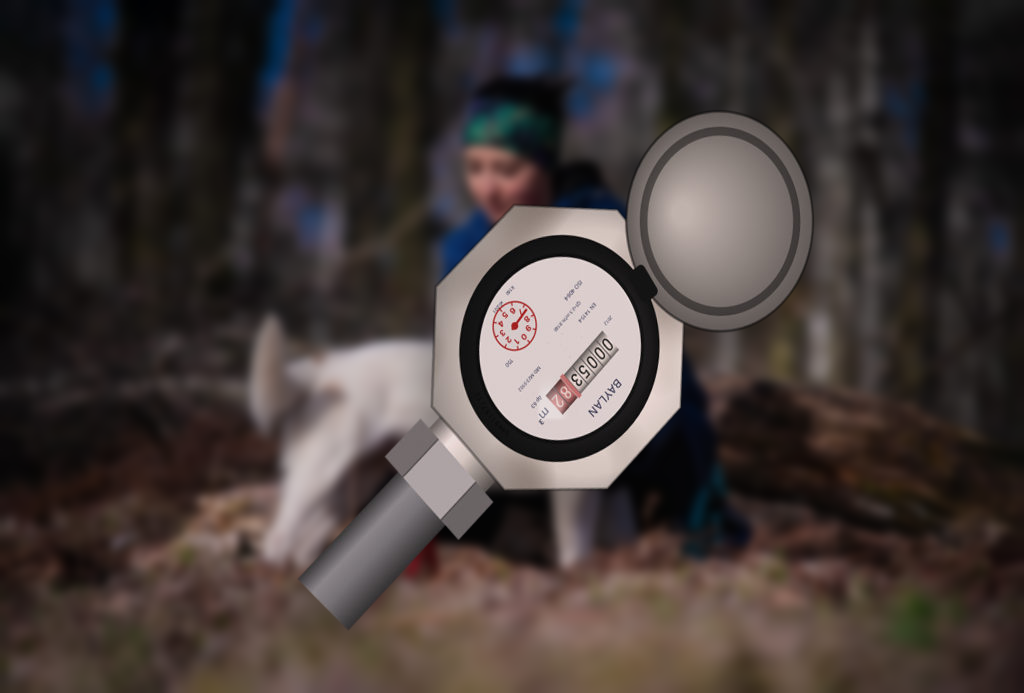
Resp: 53.827 m³
